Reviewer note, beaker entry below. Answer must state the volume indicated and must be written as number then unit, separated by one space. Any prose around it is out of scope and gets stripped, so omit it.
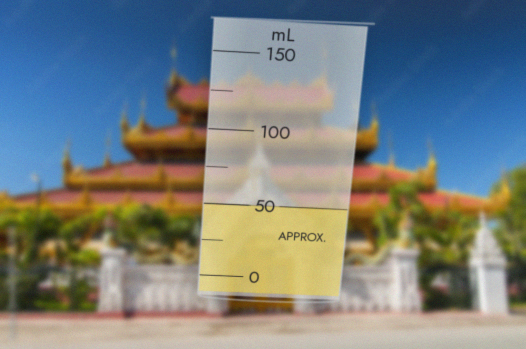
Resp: 50 mL
